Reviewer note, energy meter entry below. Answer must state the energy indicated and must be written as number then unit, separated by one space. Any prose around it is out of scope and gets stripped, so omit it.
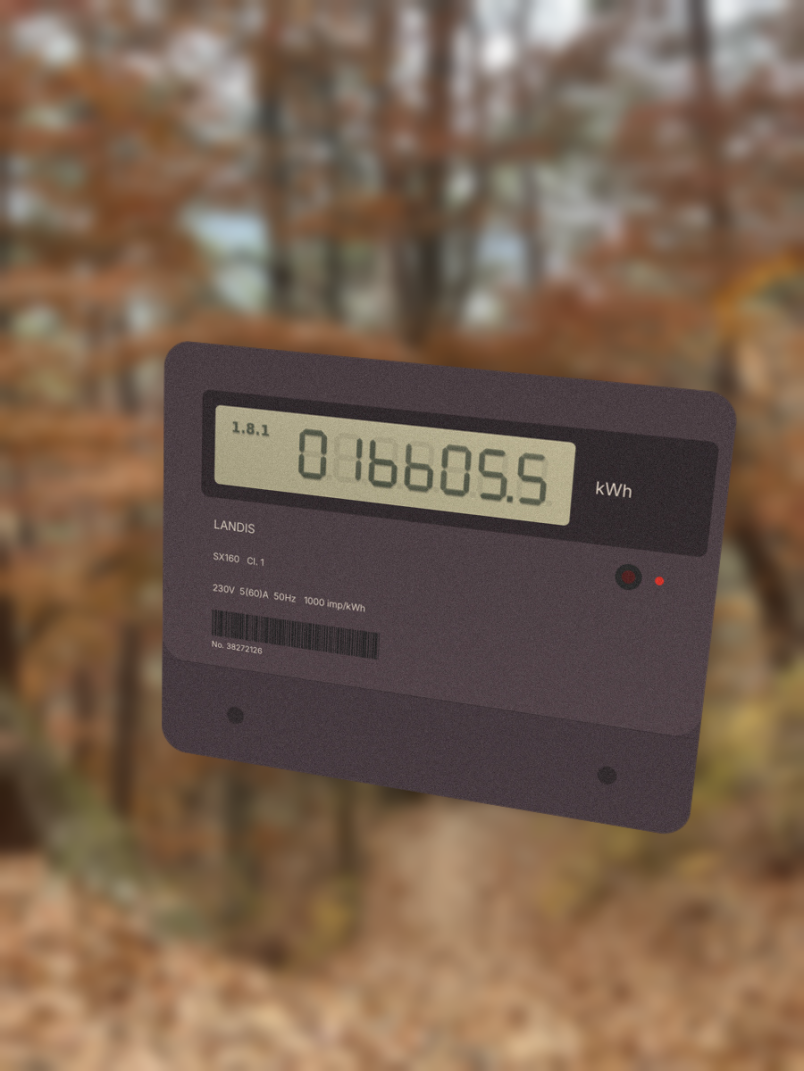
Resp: 16605.5 kWh
